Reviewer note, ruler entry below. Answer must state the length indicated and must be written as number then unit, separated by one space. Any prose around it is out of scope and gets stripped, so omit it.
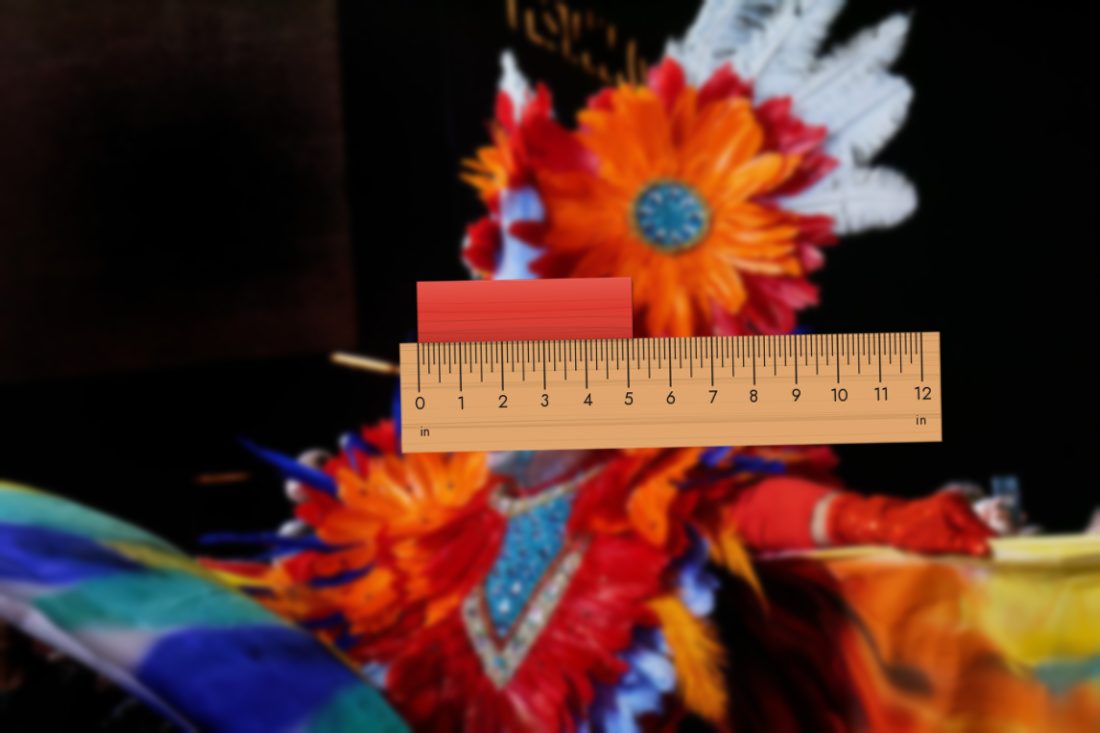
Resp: 5.125 in
